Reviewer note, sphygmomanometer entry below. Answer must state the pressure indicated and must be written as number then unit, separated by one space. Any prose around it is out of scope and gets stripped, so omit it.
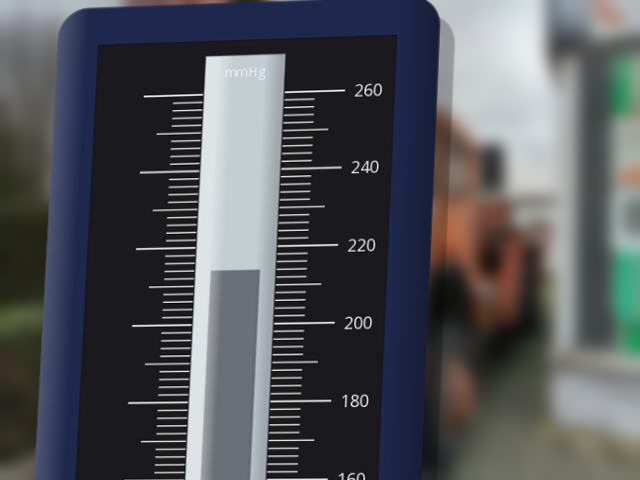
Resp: 214 mmHg
